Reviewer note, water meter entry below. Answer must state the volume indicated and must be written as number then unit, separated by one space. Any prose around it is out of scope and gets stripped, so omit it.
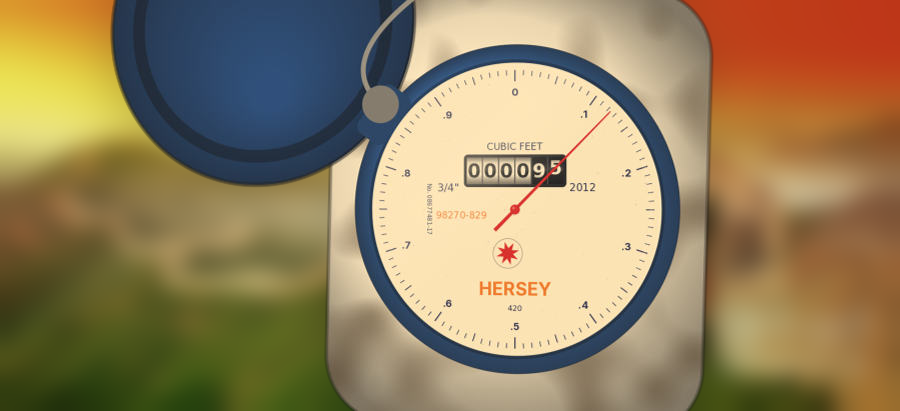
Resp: 95.12 ft³
